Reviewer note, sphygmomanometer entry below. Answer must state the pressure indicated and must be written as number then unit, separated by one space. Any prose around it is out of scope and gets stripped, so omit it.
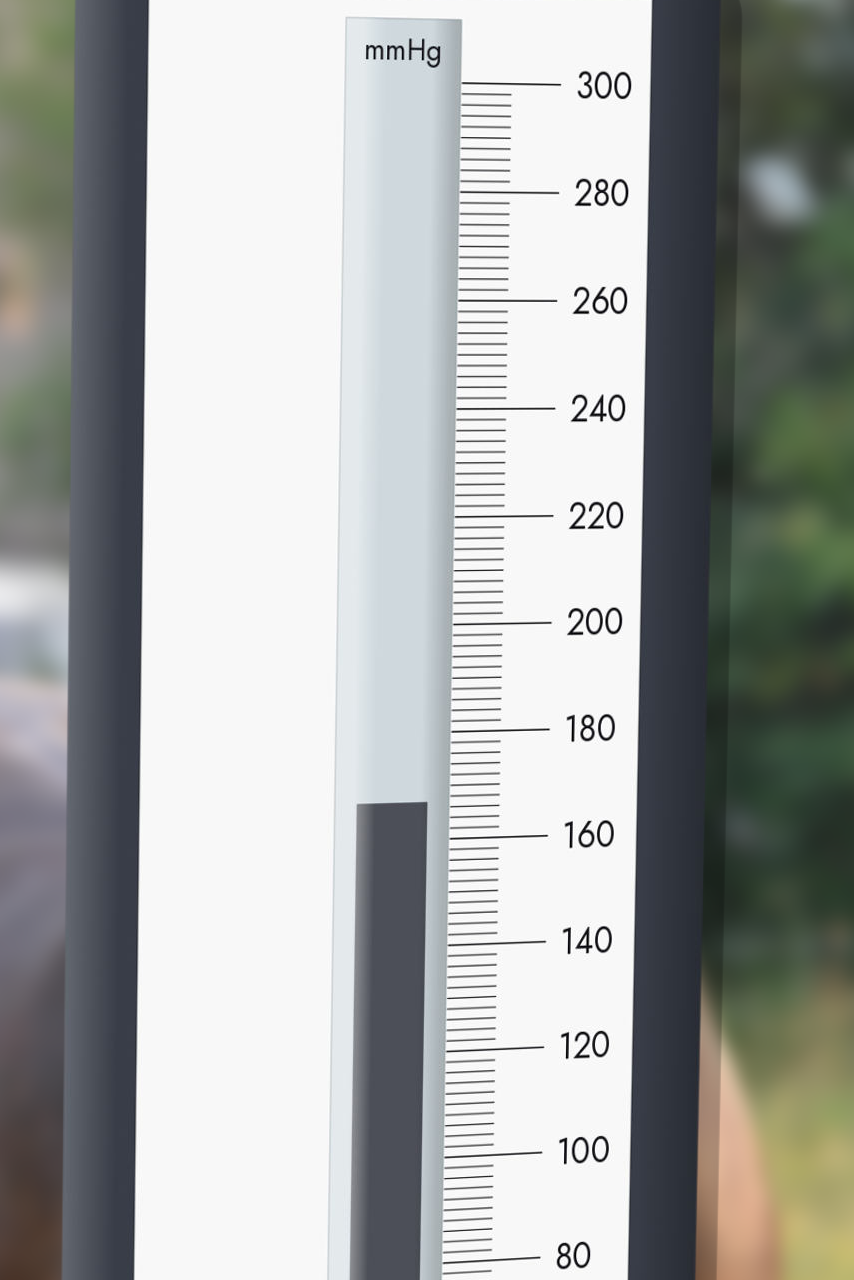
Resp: 167 mmHg
